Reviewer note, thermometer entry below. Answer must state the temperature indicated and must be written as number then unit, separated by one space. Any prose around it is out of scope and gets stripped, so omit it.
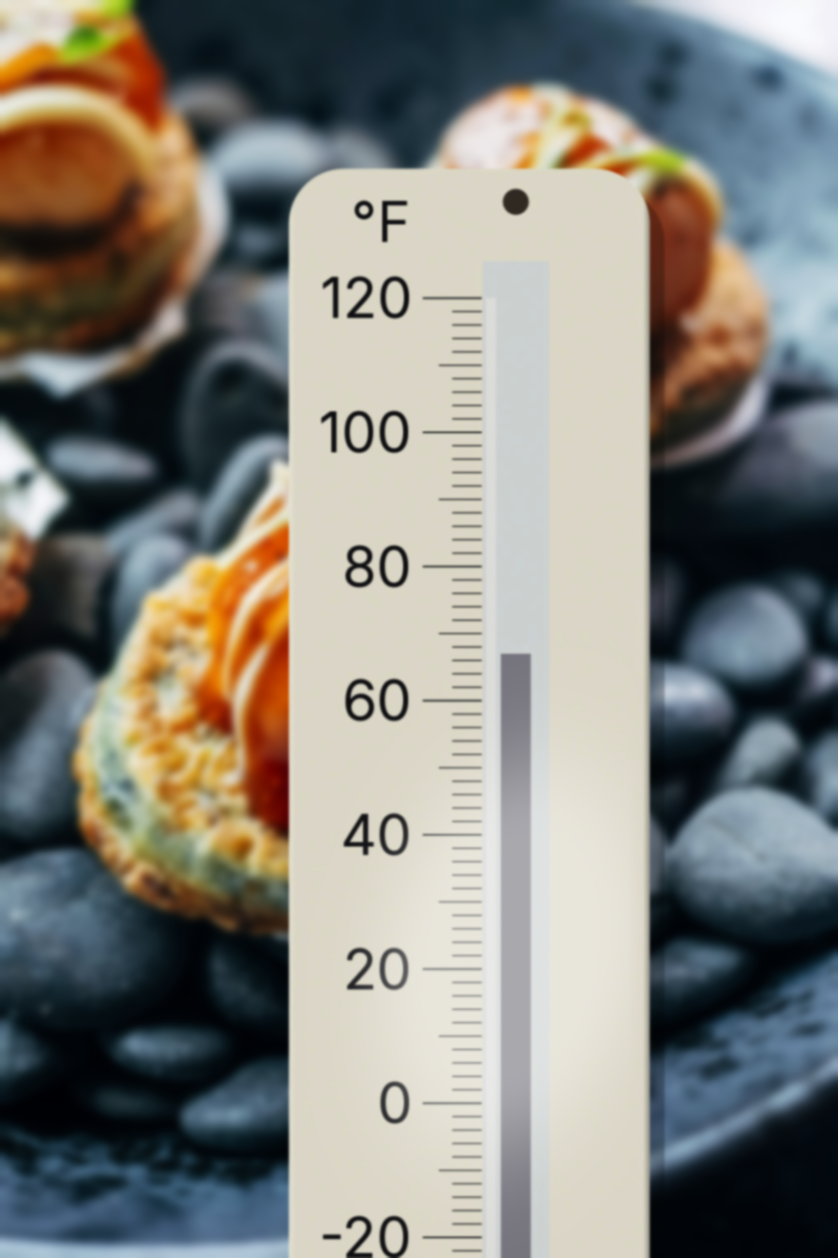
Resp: 67 °F
